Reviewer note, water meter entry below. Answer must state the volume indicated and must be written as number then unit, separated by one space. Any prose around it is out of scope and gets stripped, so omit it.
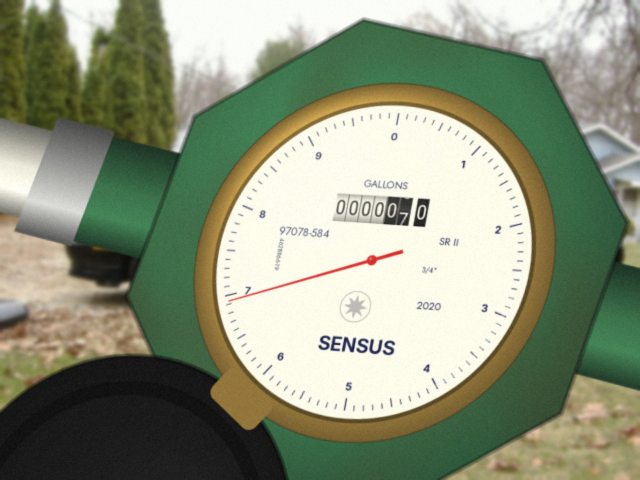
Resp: 66.9 gal
